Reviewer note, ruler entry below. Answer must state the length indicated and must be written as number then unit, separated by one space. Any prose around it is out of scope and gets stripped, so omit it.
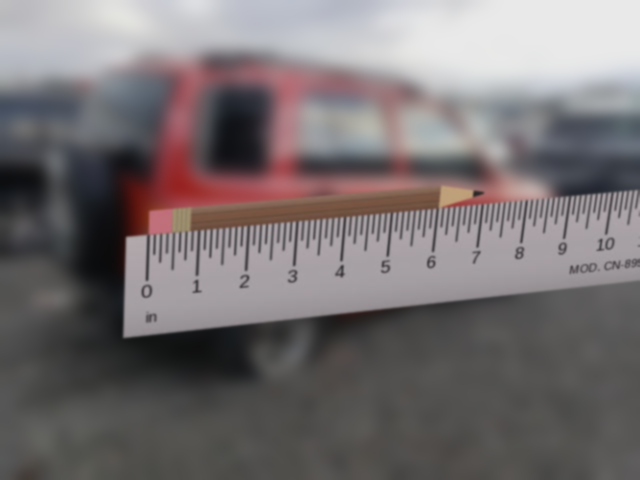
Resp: 7 in
